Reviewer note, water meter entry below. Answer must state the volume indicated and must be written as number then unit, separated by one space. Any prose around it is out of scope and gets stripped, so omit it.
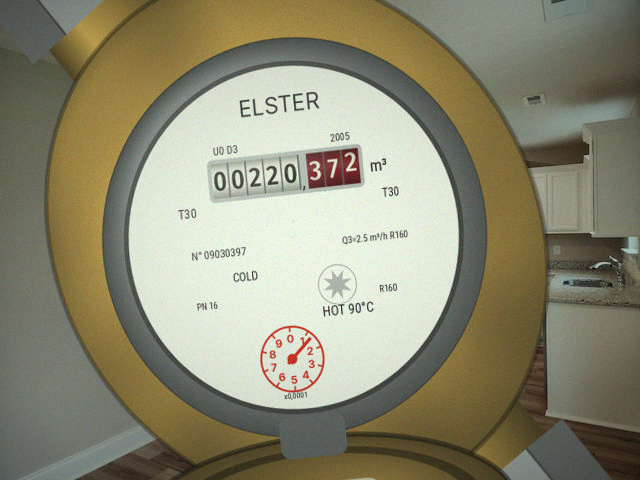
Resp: 220.3721 m³
